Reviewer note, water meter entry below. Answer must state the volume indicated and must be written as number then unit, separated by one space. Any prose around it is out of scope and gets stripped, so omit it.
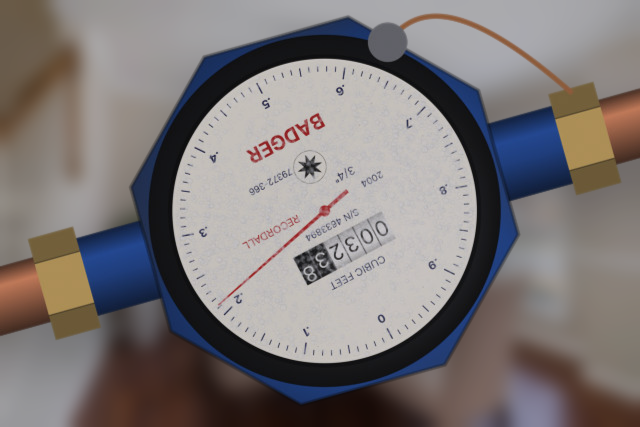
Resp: 3238.21 ft³
